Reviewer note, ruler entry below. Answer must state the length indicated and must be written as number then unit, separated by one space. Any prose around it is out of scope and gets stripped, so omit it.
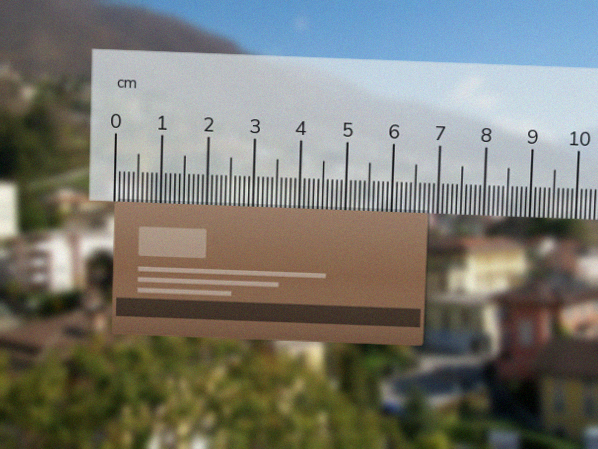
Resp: 6.8 cm
